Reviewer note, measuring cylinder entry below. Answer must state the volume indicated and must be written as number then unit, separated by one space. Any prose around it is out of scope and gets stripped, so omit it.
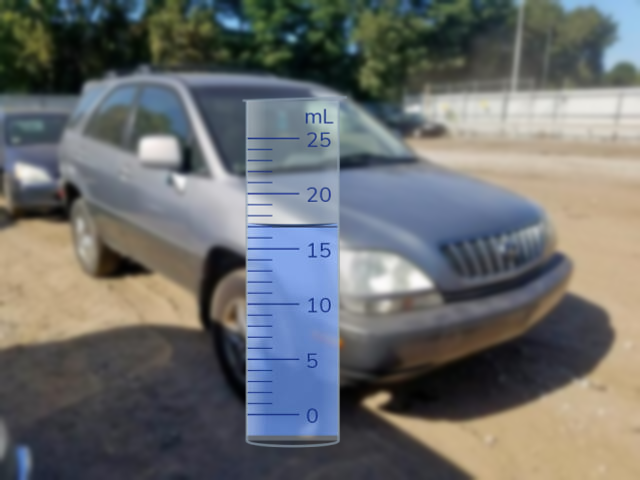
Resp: 17 mL
